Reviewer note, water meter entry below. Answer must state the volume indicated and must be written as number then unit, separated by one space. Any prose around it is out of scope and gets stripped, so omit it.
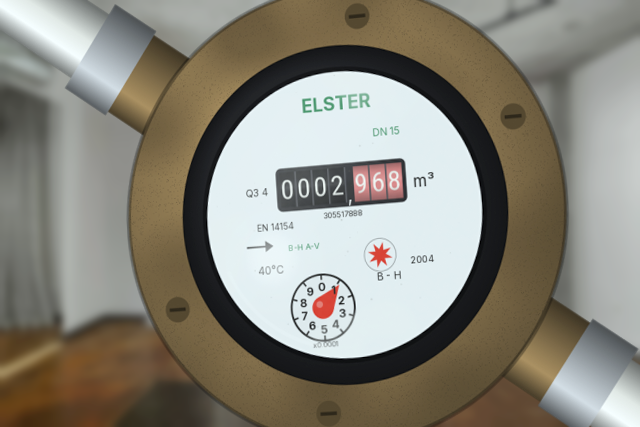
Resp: 2.9681 m³
